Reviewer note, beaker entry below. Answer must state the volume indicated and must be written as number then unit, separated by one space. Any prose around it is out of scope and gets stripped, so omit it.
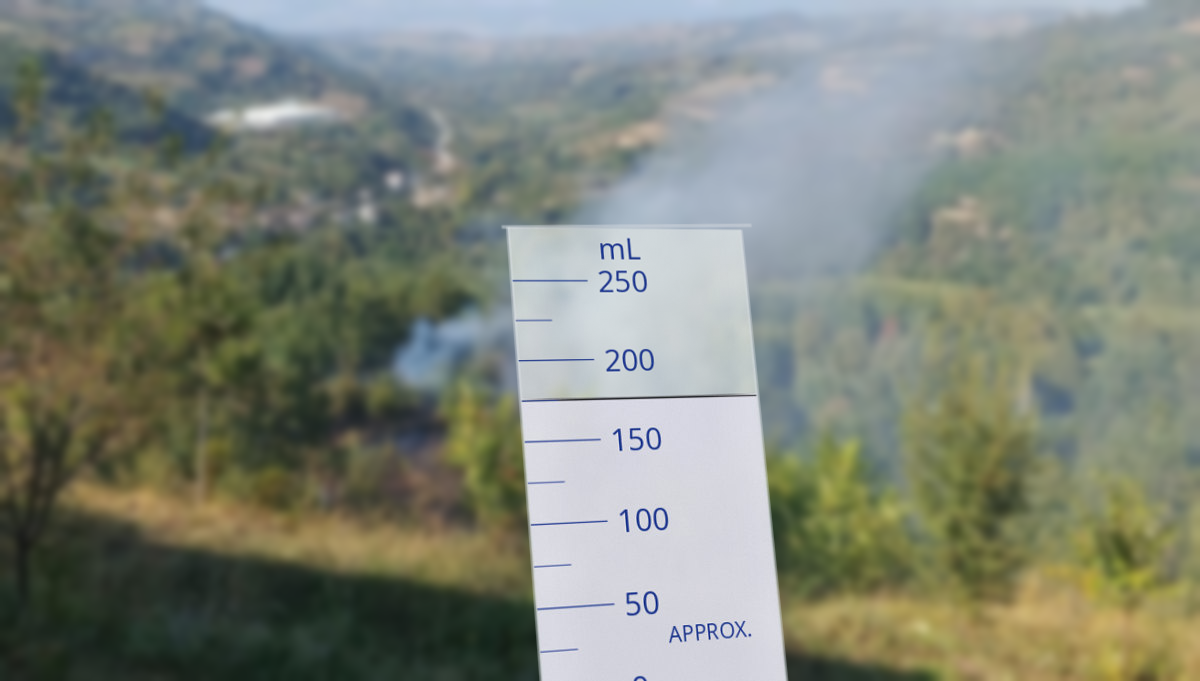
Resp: 175 mL
